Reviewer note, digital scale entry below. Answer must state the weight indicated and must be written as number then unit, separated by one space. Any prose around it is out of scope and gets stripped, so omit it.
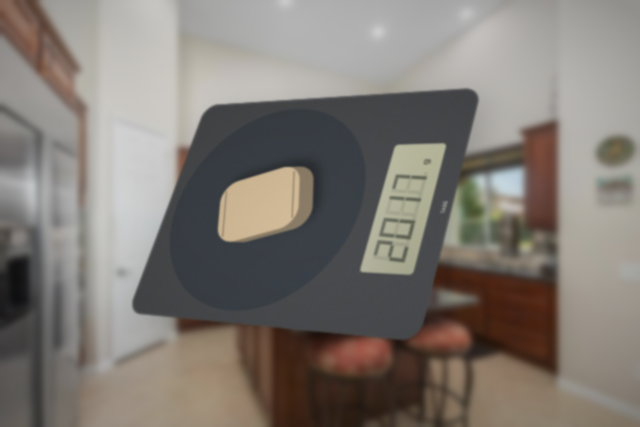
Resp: 2017 g
